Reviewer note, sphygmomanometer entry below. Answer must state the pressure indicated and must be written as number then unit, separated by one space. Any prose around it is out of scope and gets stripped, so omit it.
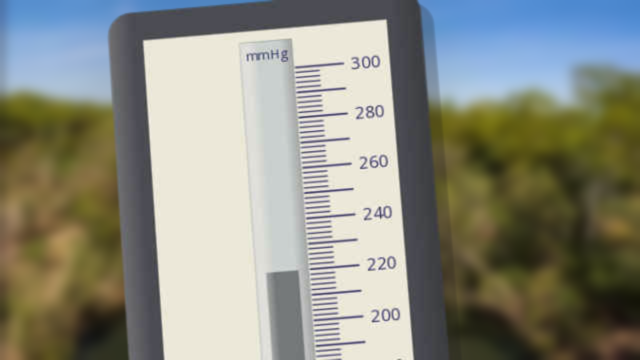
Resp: 220 mmHg
